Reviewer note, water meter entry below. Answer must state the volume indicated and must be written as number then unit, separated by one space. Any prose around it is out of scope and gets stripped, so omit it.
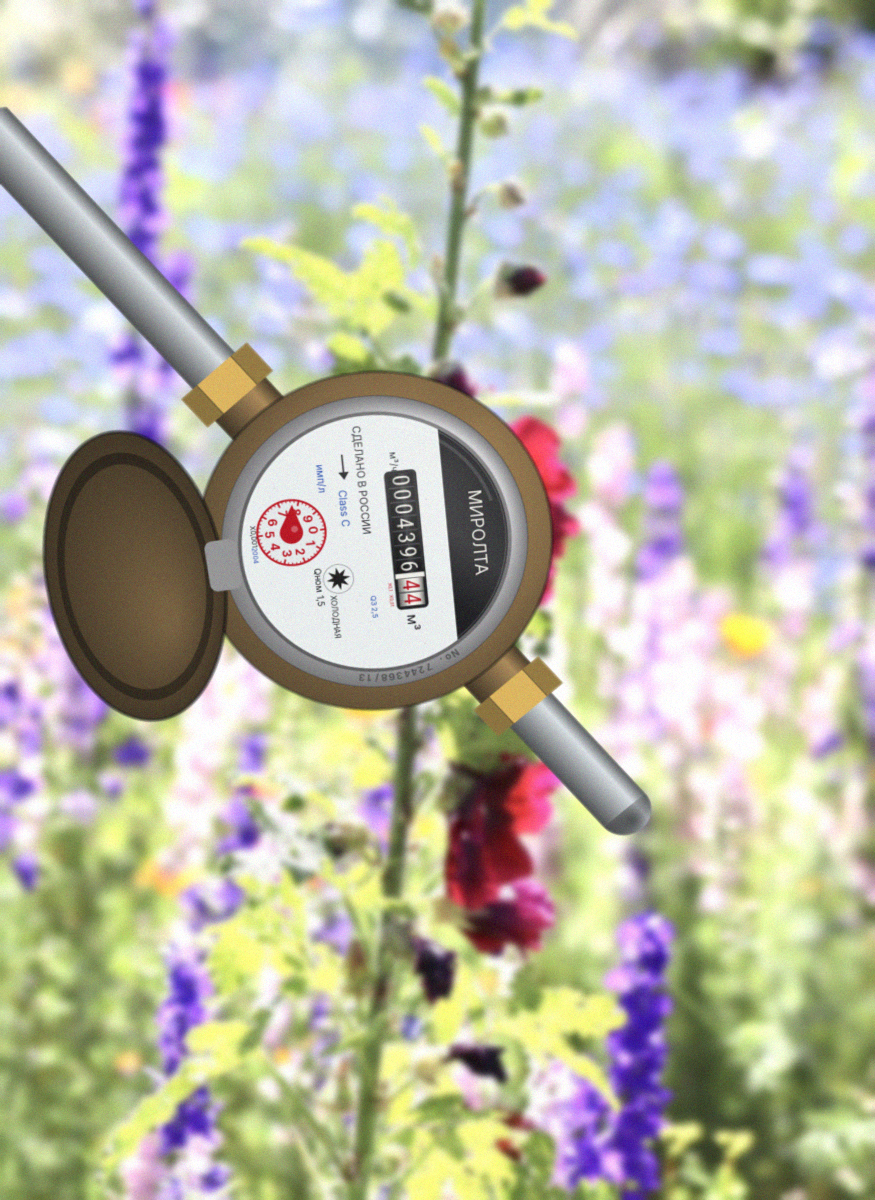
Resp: 4396.447 m³
